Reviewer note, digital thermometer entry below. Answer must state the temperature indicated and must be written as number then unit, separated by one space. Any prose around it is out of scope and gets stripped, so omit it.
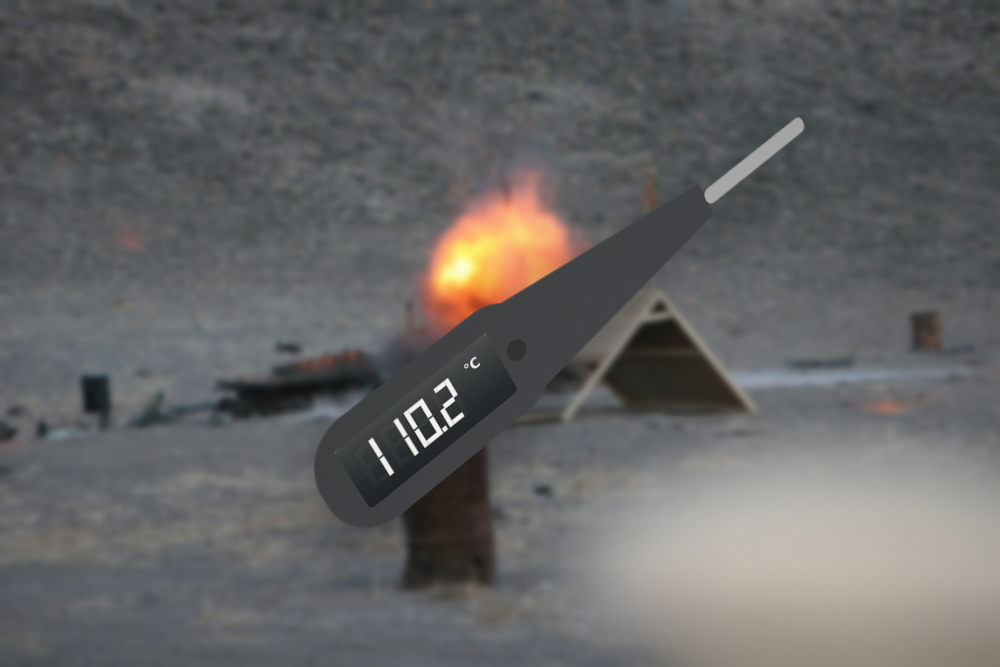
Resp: 110.2 °C
